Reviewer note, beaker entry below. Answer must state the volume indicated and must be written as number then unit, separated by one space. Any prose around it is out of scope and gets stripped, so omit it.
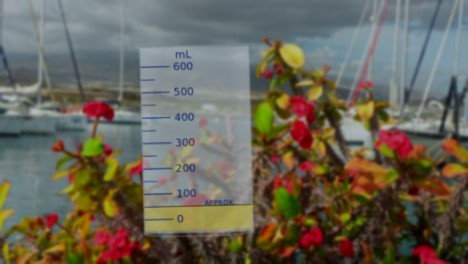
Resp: 50 mL
